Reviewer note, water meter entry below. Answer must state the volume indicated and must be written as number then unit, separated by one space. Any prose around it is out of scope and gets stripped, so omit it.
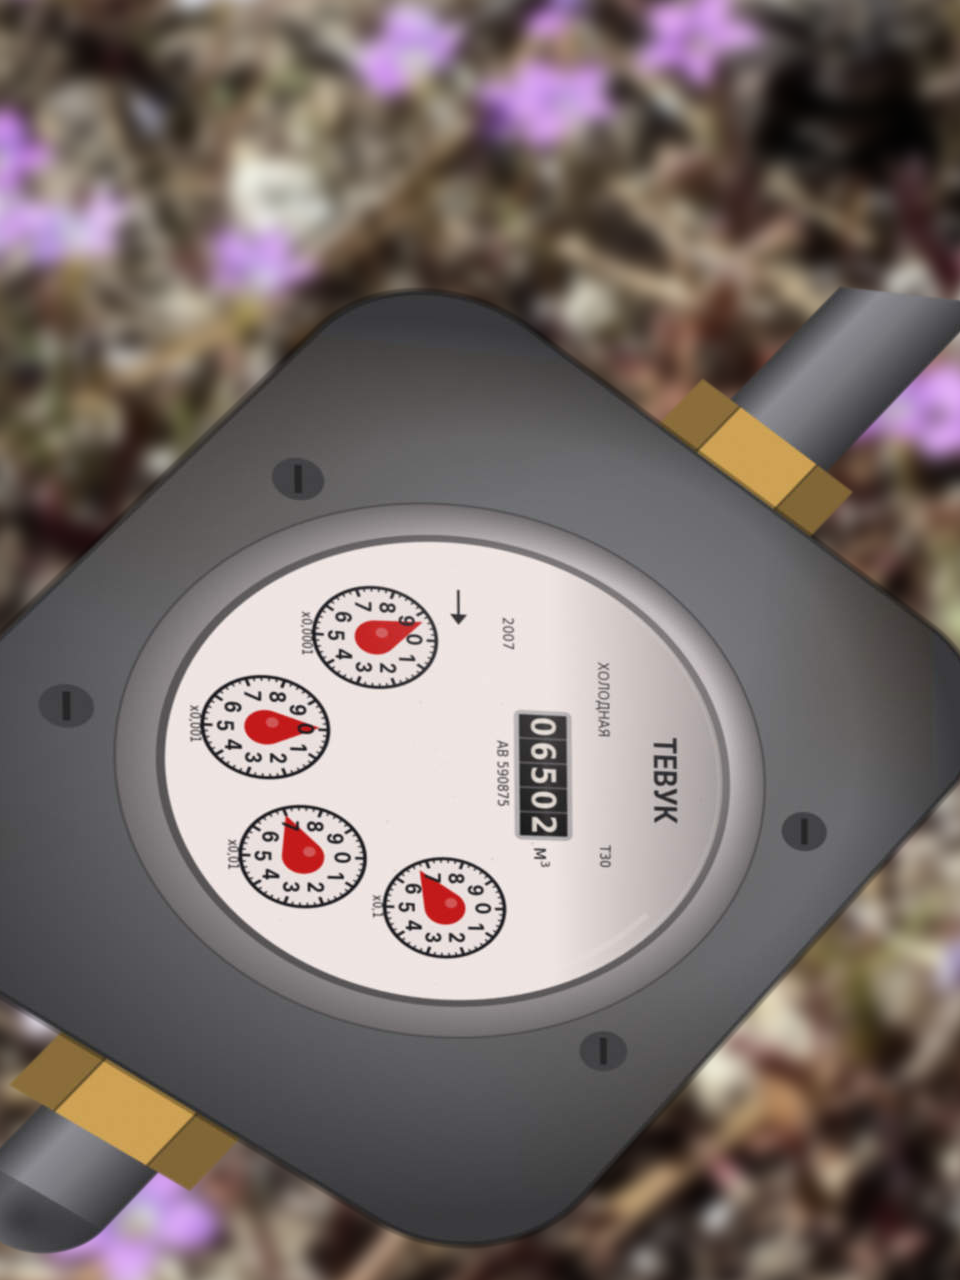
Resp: 6502.6699 m³
